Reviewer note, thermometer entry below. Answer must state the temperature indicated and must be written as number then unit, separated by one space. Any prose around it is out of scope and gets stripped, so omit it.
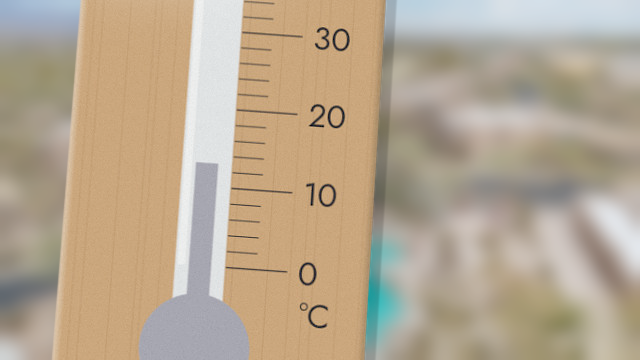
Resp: 13 °C
